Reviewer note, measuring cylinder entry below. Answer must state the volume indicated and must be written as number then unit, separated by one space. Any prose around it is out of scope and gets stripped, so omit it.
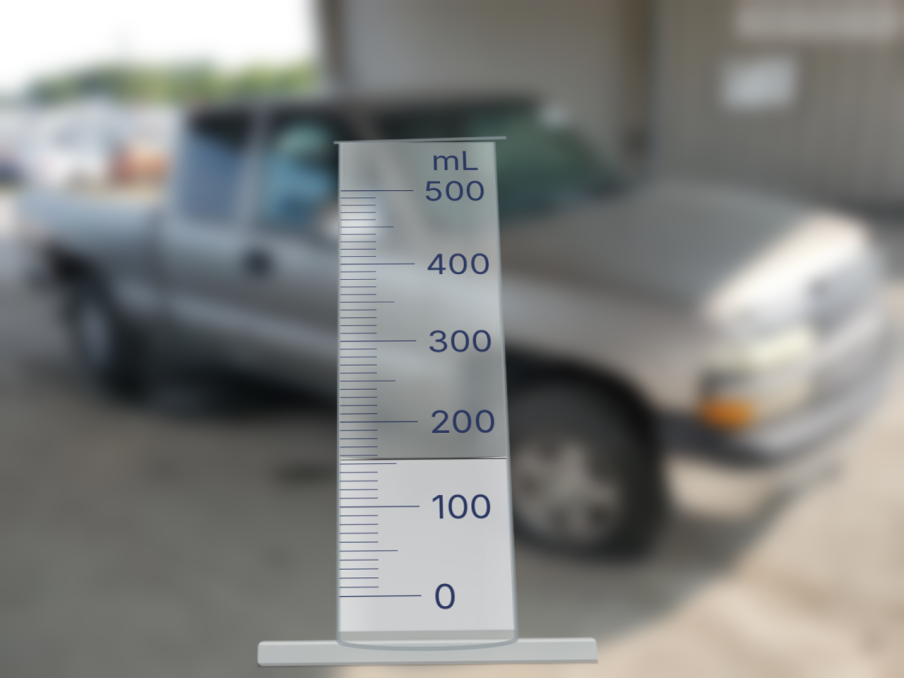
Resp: 155 mL
